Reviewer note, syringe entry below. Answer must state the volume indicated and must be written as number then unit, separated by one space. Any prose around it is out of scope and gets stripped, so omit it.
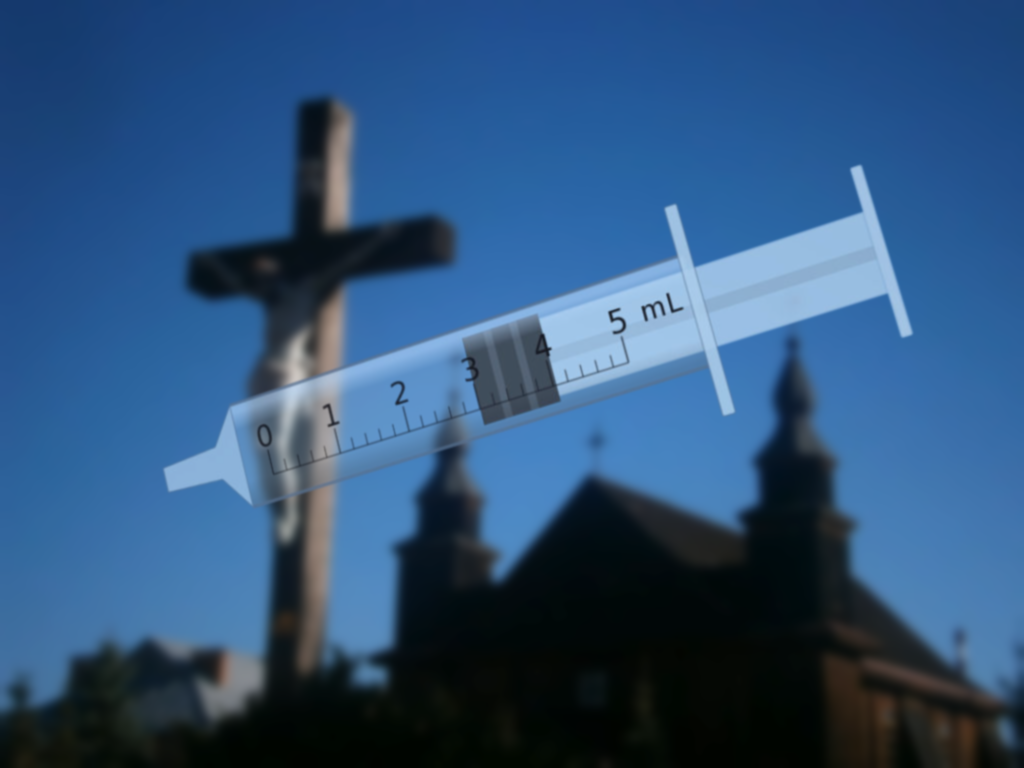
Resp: 3 mL
